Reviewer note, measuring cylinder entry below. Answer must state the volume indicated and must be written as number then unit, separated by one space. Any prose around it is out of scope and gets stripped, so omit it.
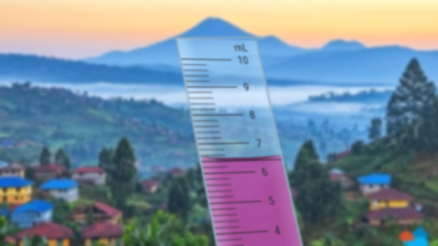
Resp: 6.4 mL
